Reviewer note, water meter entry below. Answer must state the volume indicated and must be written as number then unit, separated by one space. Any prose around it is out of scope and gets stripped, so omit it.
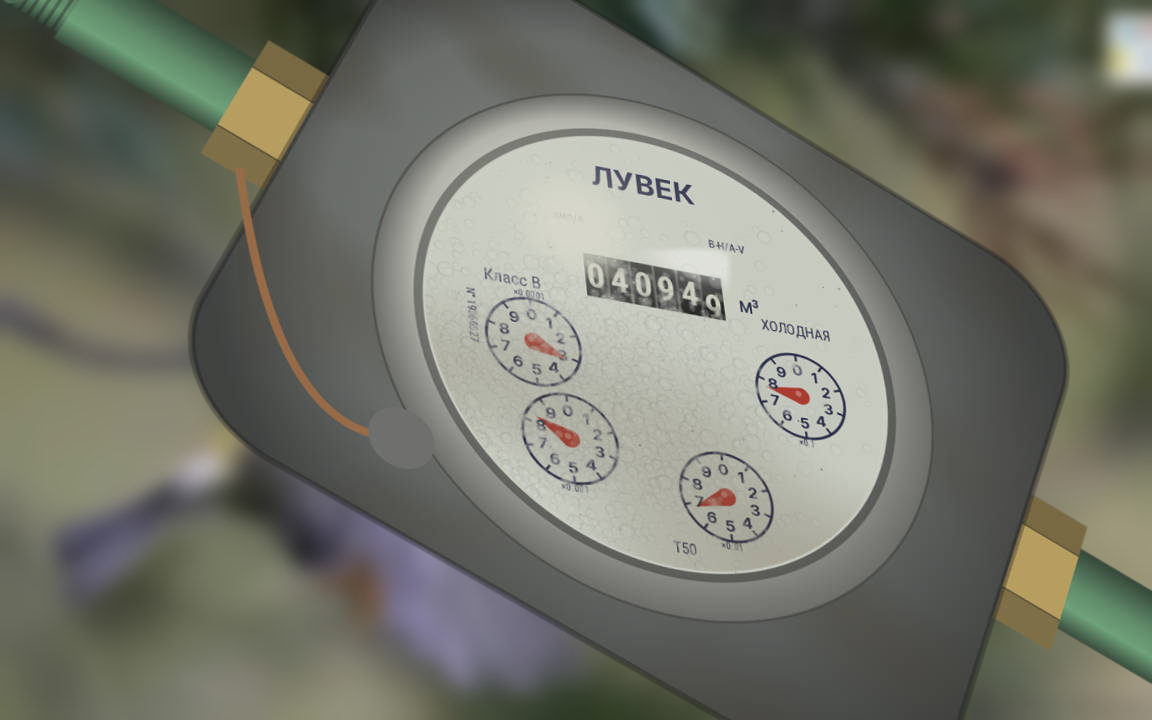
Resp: 40948.7683 m³
